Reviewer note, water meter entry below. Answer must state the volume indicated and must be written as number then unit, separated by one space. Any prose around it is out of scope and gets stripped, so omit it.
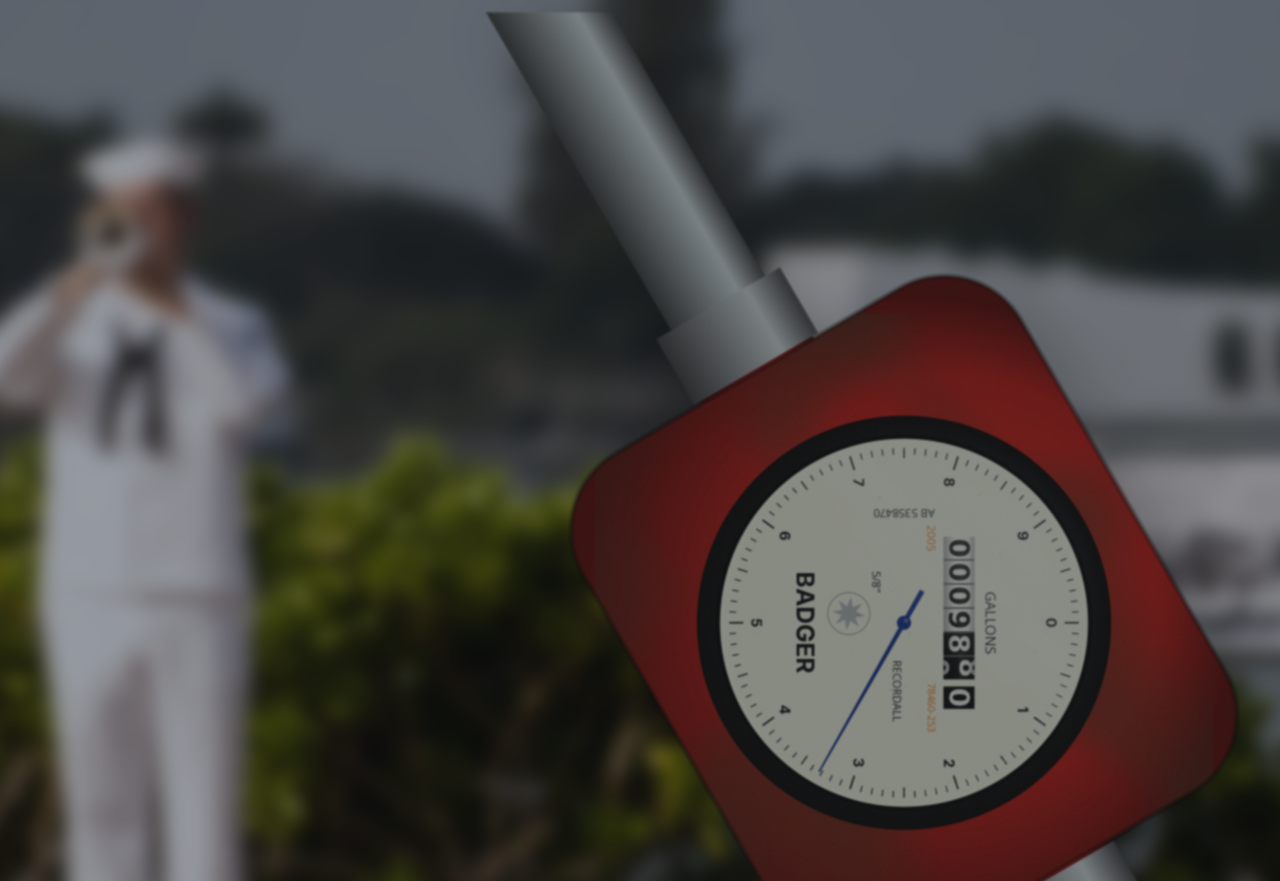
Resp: 9883.3 gal
